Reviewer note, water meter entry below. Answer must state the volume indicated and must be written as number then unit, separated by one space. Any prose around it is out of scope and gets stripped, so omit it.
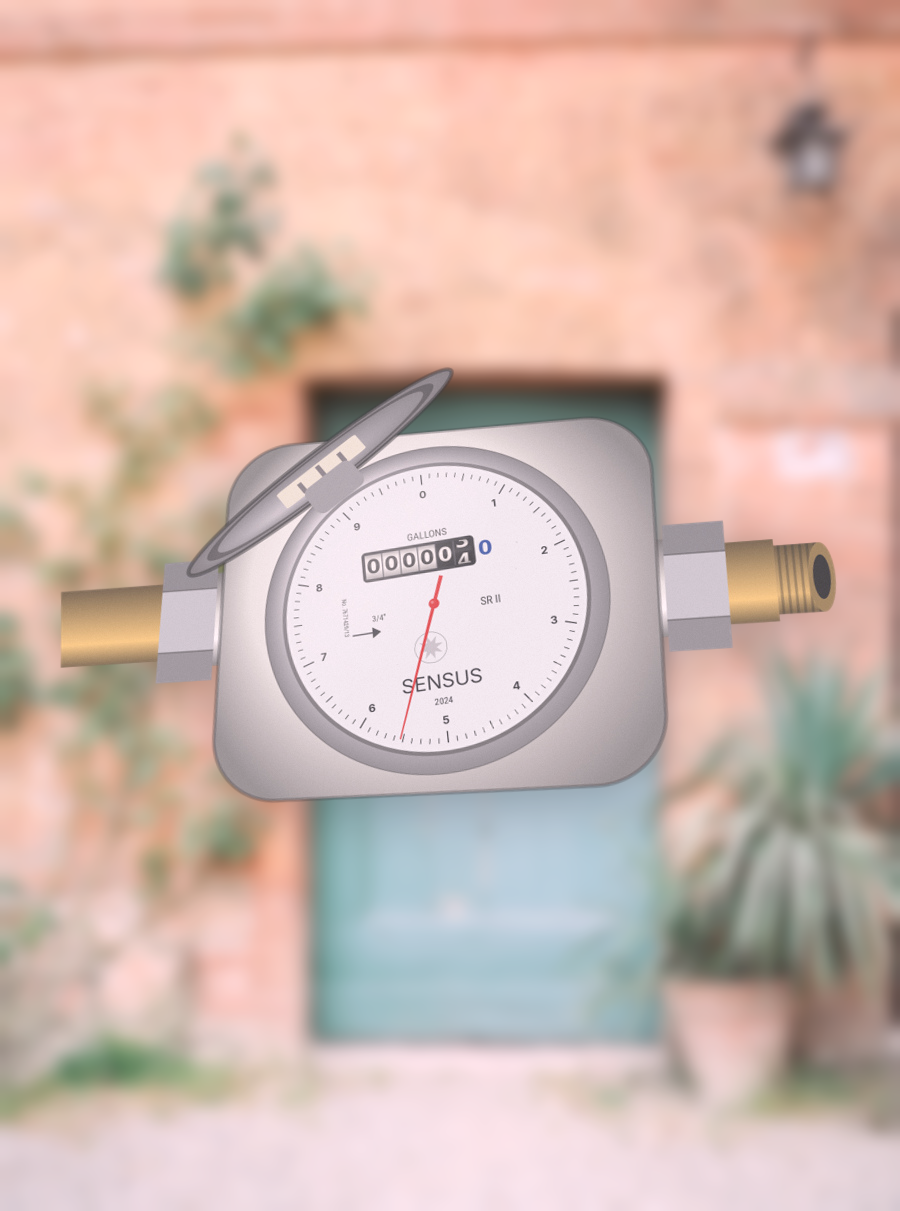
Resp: 35.5 gal
